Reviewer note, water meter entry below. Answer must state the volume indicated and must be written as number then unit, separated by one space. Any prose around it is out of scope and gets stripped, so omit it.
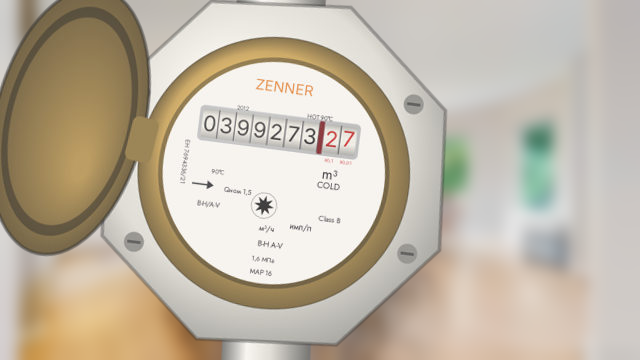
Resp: 399273.27 m³
